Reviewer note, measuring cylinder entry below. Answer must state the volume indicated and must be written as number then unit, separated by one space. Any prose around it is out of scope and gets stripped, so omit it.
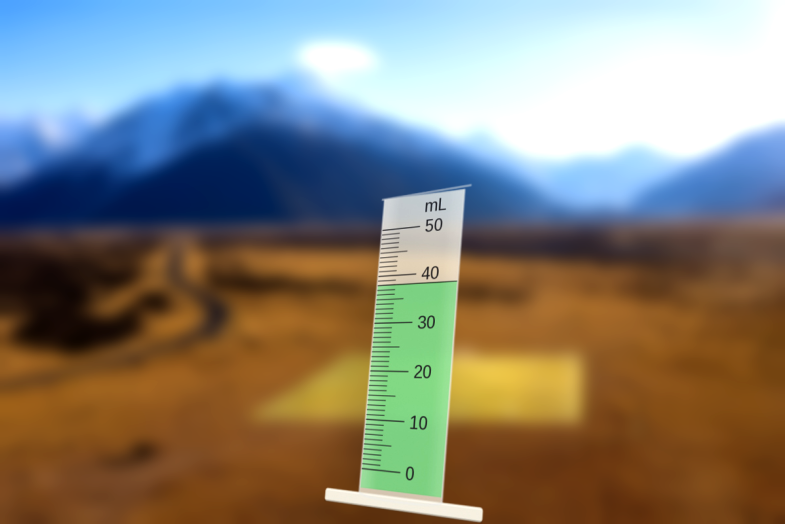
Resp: 38 mL
